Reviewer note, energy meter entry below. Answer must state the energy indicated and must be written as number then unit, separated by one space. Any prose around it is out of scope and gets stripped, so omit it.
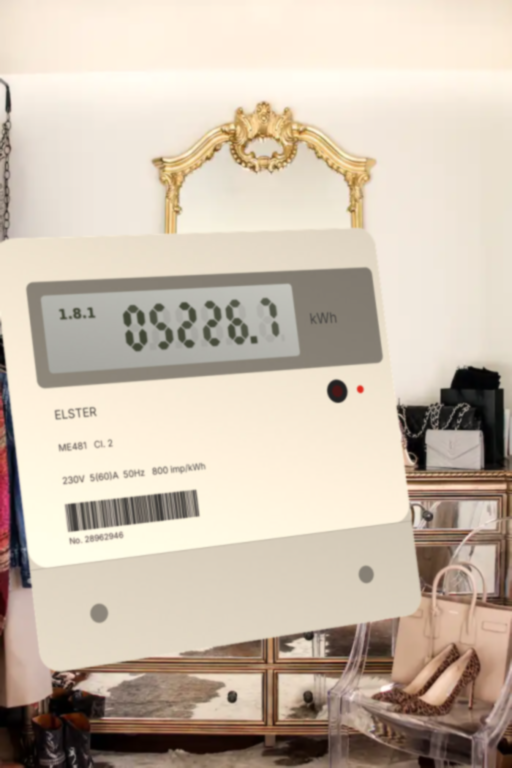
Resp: 5226.7 kWh
